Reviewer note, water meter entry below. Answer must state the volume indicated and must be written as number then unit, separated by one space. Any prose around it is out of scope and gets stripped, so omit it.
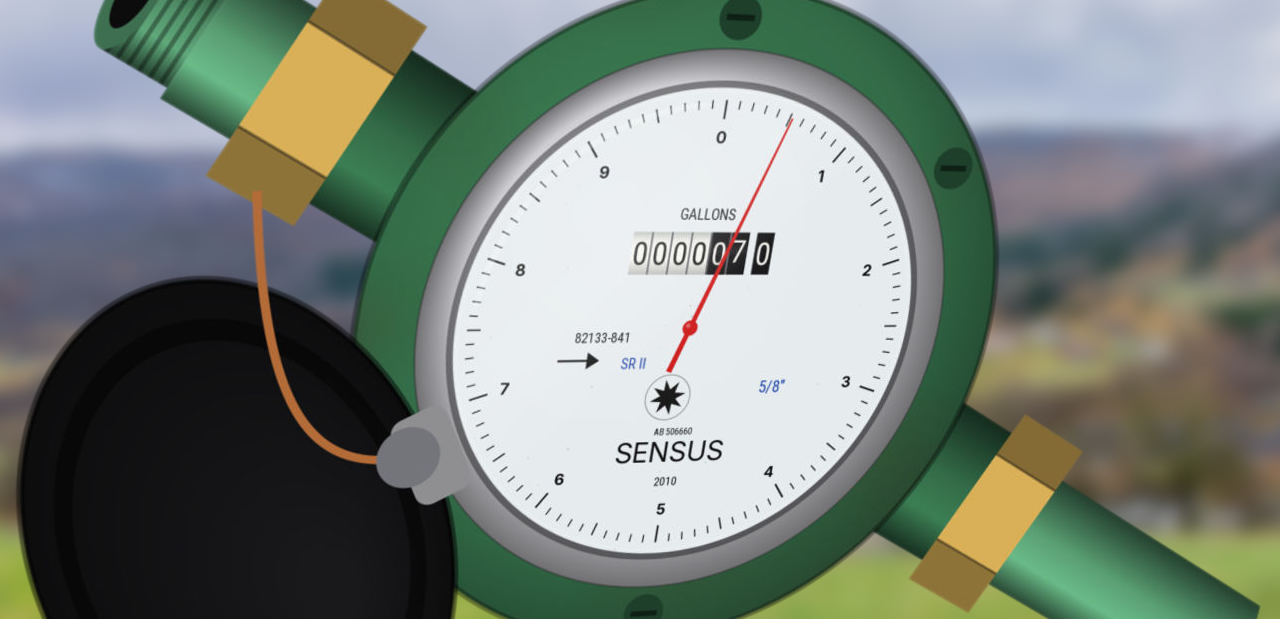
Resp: 70.5 gal
